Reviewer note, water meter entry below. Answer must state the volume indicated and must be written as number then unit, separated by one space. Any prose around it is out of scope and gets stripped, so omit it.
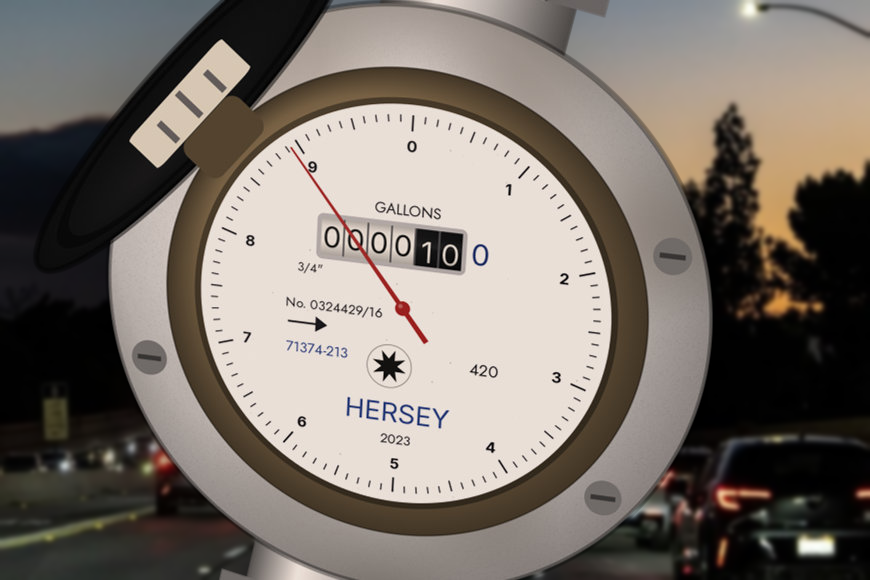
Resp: 98.9 gal
